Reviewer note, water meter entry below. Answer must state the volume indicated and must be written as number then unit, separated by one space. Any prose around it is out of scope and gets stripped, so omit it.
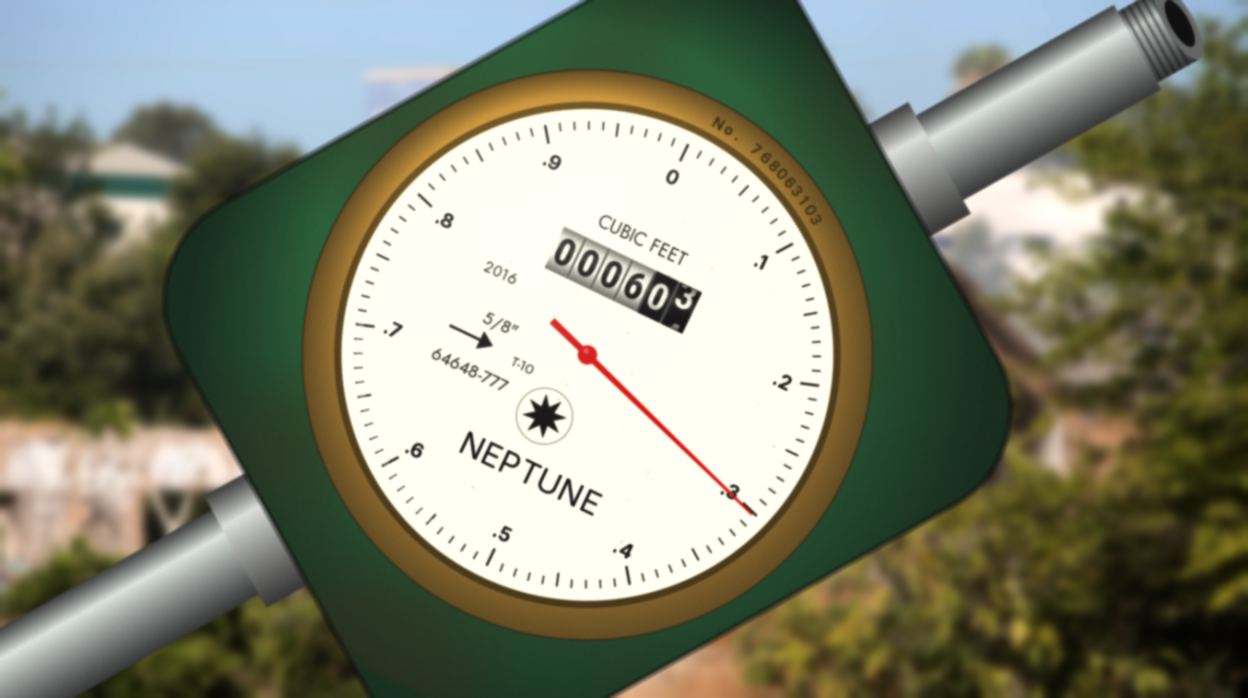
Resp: 603.30 ft³
